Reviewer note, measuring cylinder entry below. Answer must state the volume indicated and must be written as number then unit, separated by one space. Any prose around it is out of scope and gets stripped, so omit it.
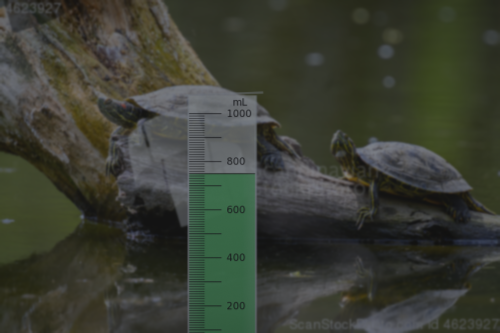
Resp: 750 mL
